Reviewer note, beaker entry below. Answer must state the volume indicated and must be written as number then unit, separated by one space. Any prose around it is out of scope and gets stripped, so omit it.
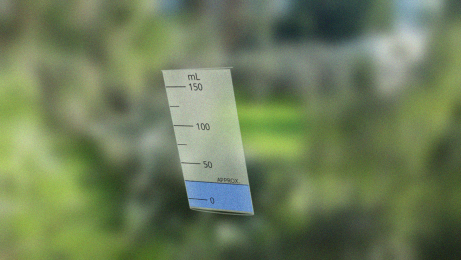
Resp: 25 mL
